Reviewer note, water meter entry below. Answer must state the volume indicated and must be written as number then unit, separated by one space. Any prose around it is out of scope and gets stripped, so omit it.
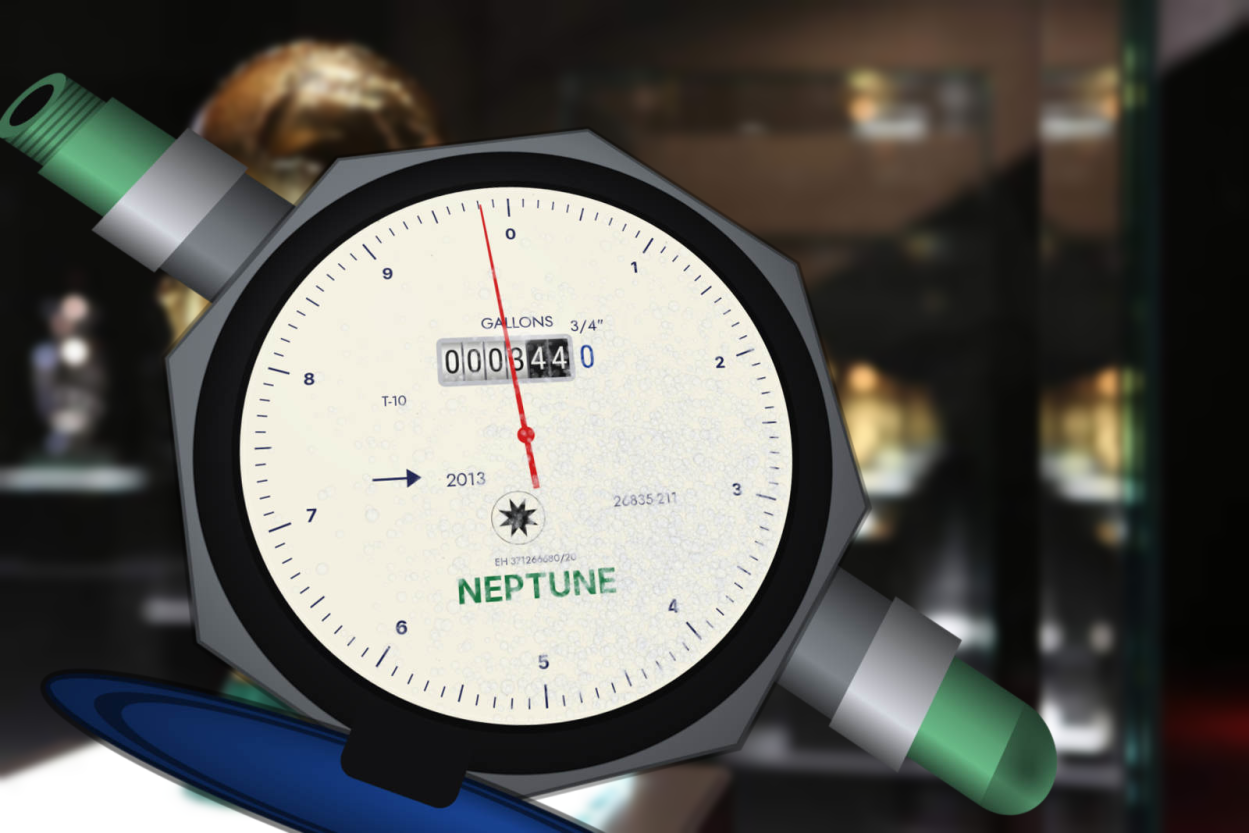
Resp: 3439.8 gal
